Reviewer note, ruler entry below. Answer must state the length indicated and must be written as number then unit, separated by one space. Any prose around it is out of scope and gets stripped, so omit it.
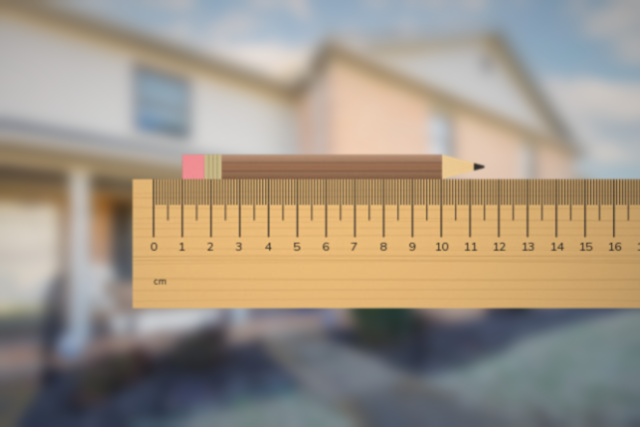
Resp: 10.5 cm
